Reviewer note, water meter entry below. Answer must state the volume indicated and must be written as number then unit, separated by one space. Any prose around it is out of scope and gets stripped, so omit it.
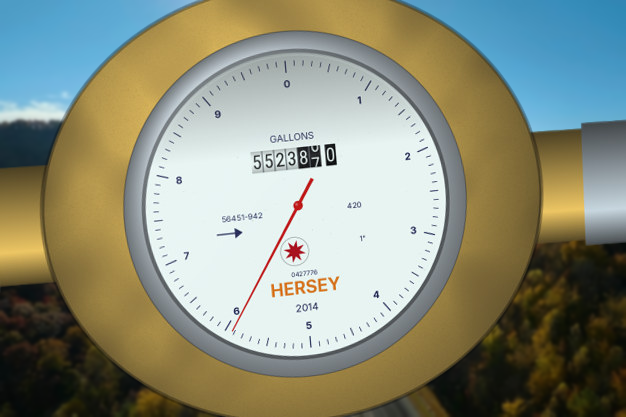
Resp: 5523865.9 gal
